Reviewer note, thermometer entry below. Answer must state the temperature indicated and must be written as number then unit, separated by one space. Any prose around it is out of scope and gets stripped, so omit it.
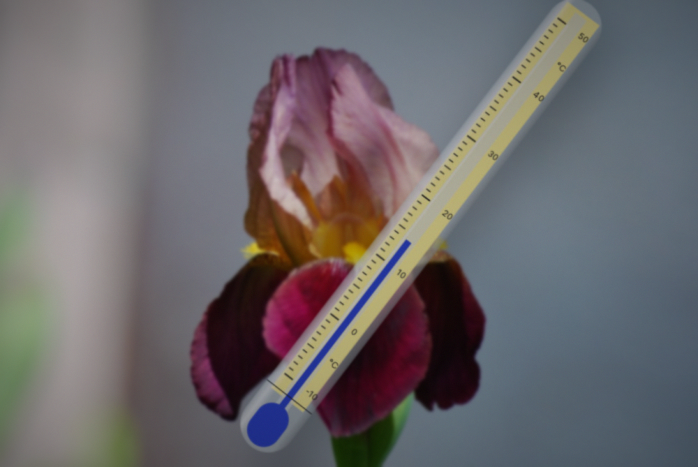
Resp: 14 °C
